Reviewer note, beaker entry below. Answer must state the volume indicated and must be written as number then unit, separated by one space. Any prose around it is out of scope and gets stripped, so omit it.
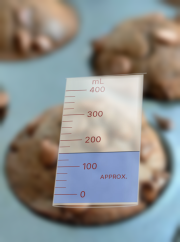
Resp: 150 mL
